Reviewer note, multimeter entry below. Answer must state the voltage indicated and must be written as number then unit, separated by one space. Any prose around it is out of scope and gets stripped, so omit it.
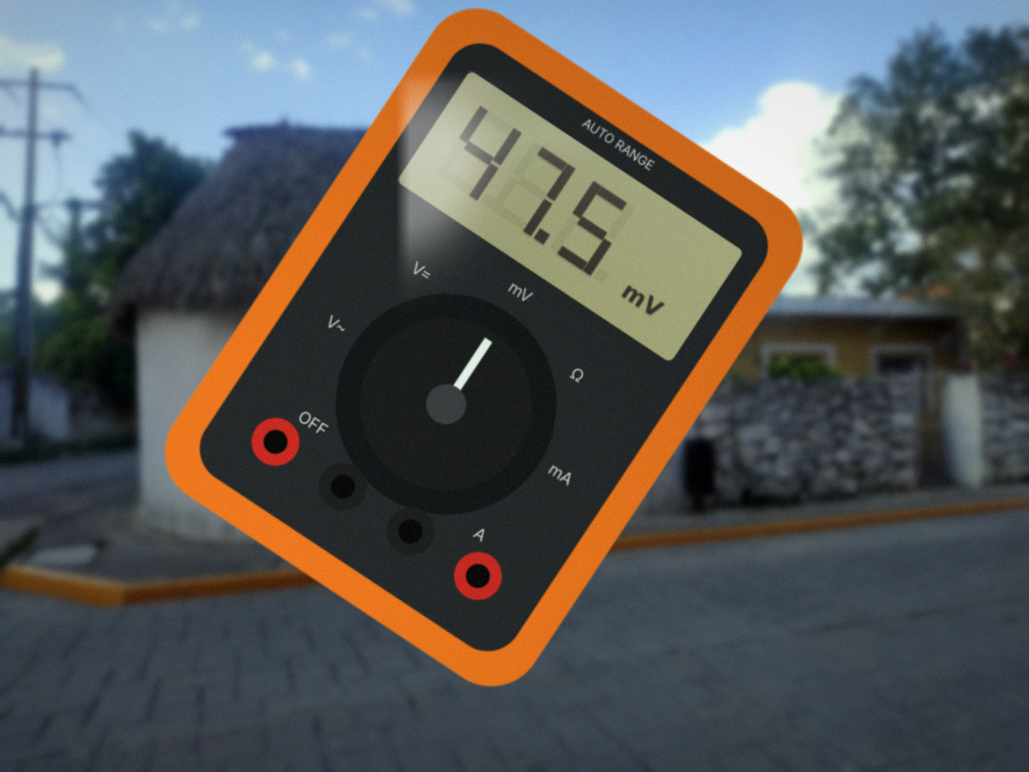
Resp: 47.5 mV
